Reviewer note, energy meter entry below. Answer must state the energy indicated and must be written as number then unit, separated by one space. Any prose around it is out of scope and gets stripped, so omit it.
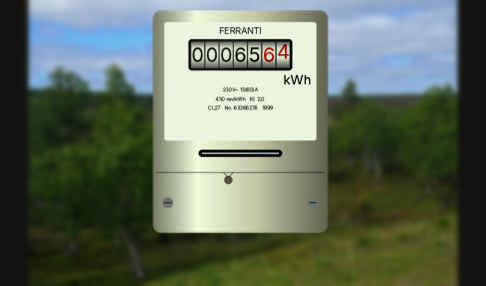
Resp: 65.64 kWh
